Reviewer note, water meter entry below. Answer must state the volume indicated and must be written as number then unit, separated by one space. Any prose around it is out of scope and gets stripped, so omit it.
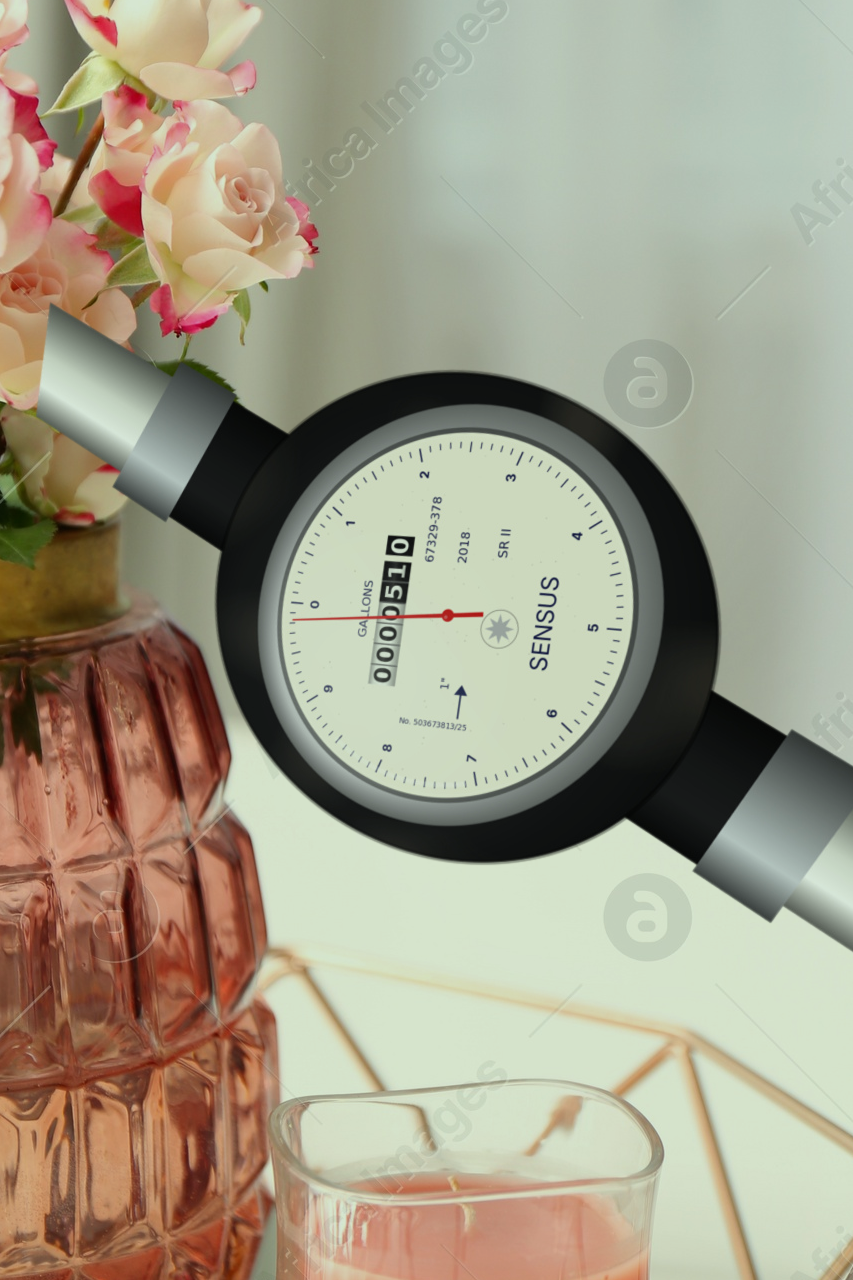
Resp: 509.8 gal
